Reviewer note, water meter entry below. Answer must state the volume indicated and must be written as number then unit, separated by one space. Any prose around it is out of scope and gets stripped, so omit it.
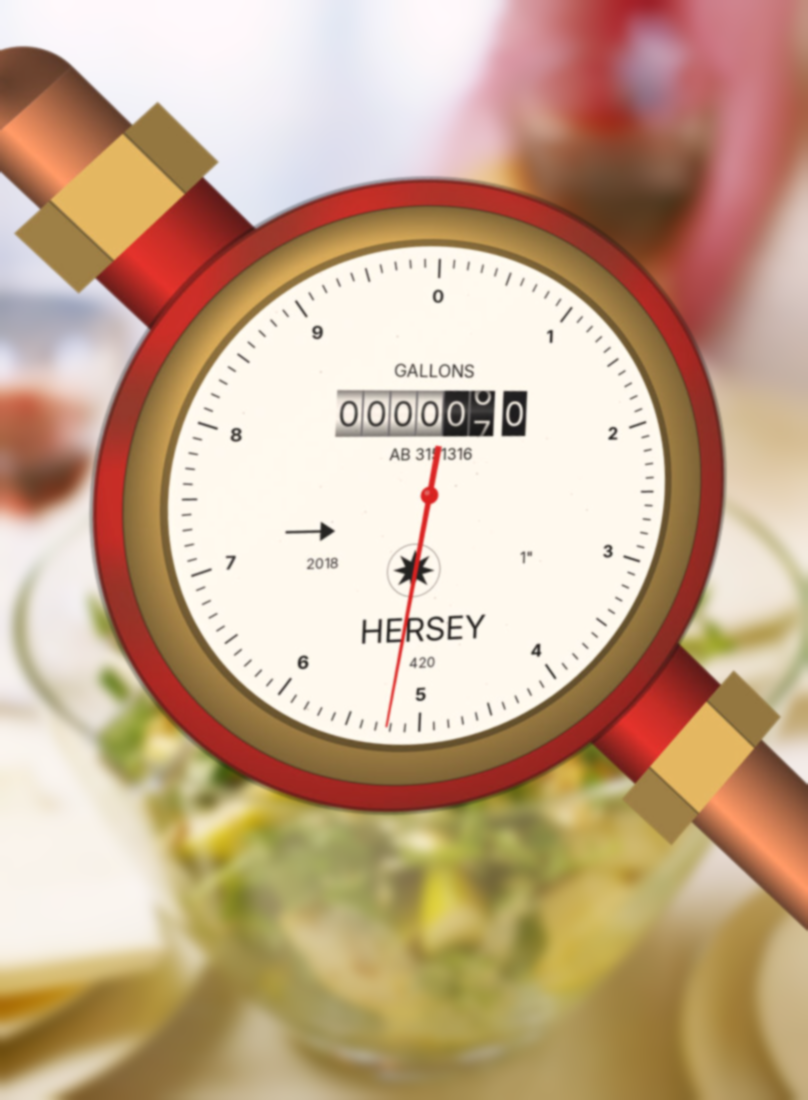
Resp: 65.2 gal
